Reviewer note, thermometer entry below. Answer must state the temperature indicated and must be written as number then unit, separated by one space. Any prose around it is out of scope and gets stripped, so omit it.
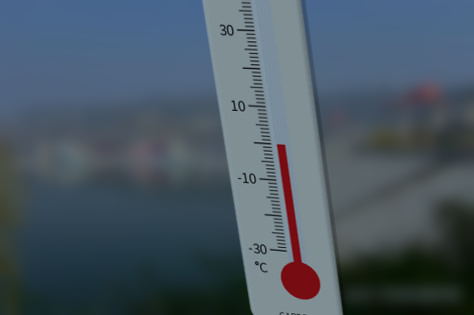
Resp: 0 °C
